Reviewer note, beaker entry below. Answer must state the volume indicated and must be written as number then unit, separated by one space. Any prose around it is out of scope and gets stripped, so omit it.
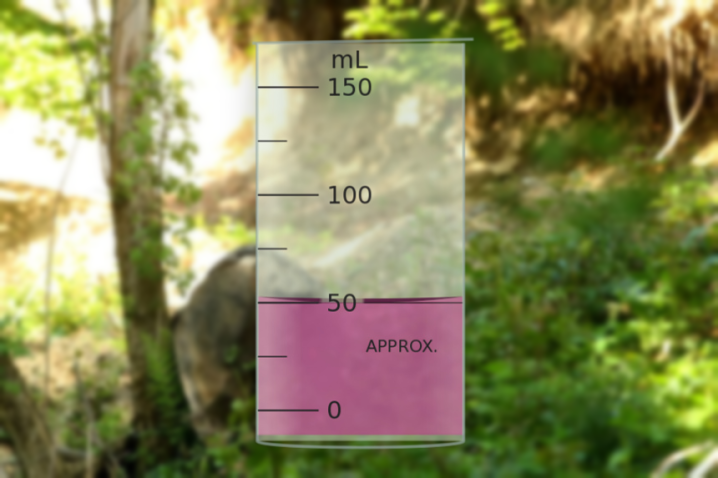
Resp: 50 mL
